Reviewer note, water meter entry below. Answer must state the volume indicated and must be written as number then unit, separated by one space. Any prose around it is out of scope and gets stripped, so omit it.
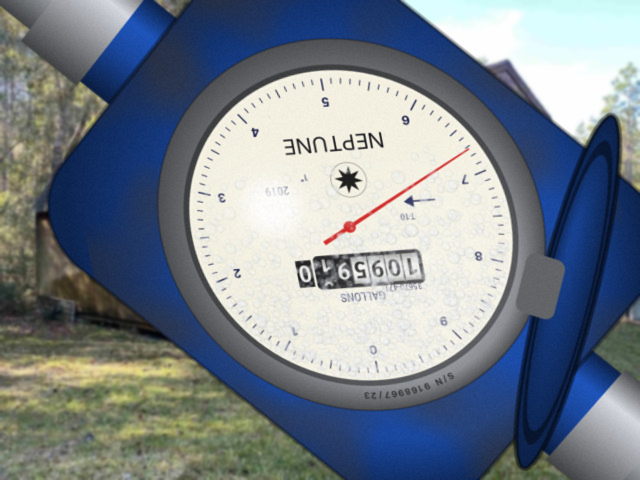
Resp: 1095906.7 gal
